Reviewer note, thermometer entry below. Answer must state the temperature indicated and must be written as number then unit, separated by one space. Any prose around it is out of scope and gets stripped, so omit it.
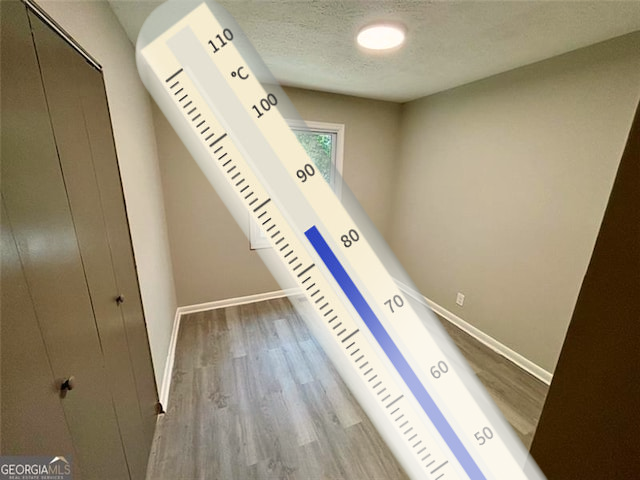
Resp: 84 °C
